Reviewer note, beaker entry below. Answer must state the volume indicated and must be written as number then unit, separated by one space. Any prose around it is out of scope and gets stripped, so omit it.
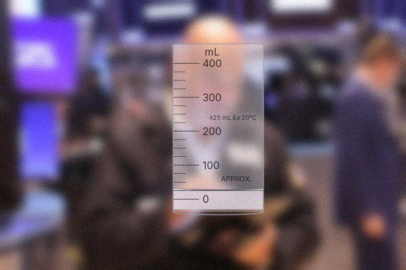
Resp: 25 mL
